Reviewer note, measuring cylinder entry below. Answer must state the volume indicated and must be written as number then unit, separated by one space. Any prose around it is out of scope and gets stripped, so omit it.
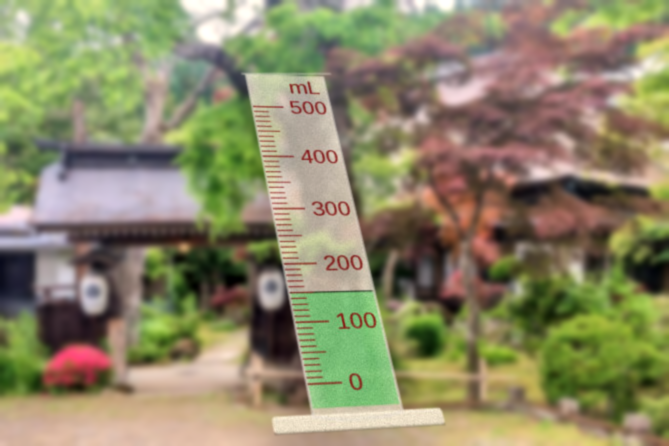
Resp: 150 mL
